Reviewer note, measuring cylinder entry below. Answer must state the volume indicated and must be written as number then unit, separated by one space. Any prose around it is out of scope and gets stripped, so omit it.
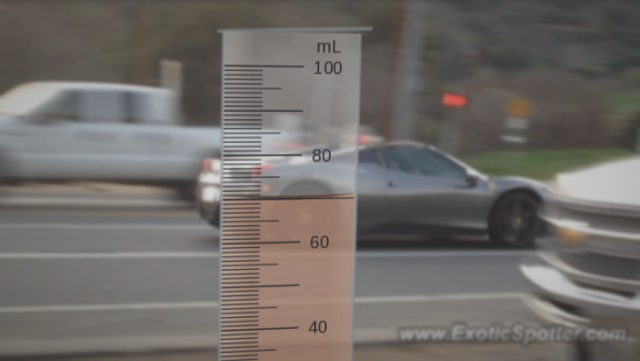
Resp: 70 mL
